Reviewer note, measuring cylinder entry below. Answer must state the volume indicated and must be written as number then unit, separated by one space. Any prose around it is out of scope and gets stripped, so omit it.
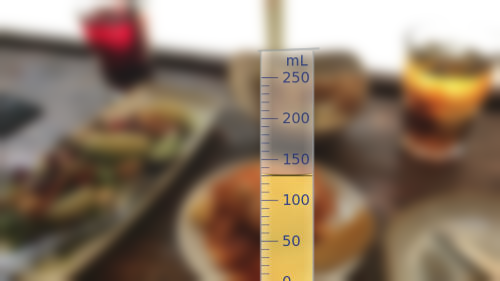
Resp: 130 mL
